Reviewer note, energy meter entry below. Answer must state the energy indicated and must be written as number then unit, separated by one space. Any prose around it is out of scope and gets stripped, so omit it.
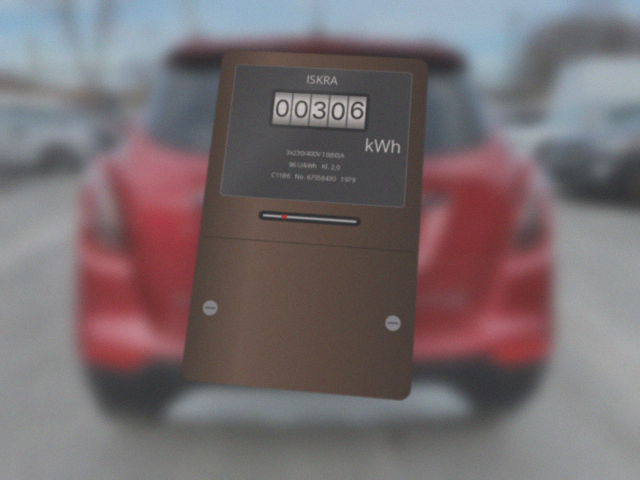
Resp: 306 kWh
